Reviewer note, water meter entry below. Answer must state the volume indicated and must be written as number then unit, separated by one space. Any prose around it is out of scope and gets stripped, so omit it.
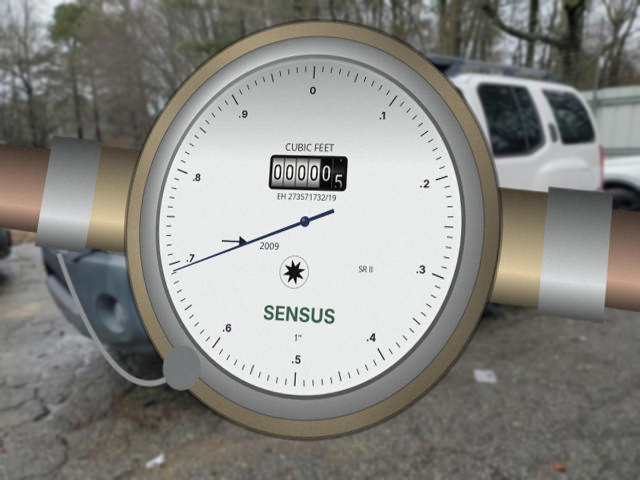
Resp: 4.69 ft³
